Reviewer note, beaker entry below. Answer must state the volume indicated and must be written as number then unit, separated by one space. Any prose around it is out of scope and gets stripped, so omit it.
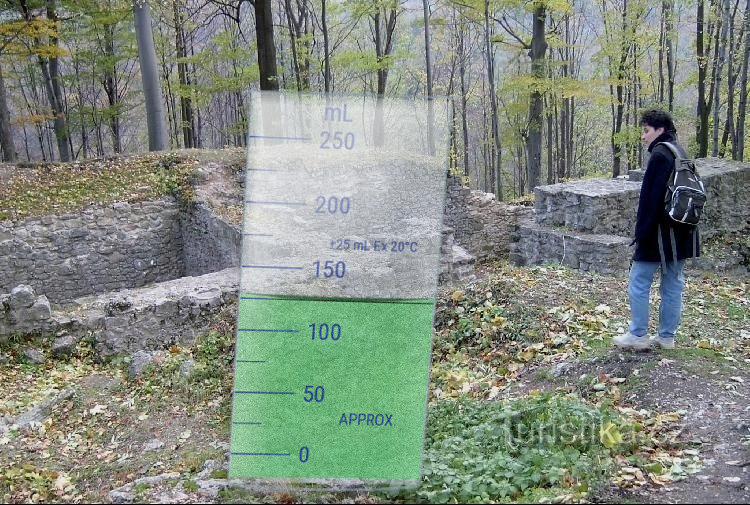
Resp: 125 mL
